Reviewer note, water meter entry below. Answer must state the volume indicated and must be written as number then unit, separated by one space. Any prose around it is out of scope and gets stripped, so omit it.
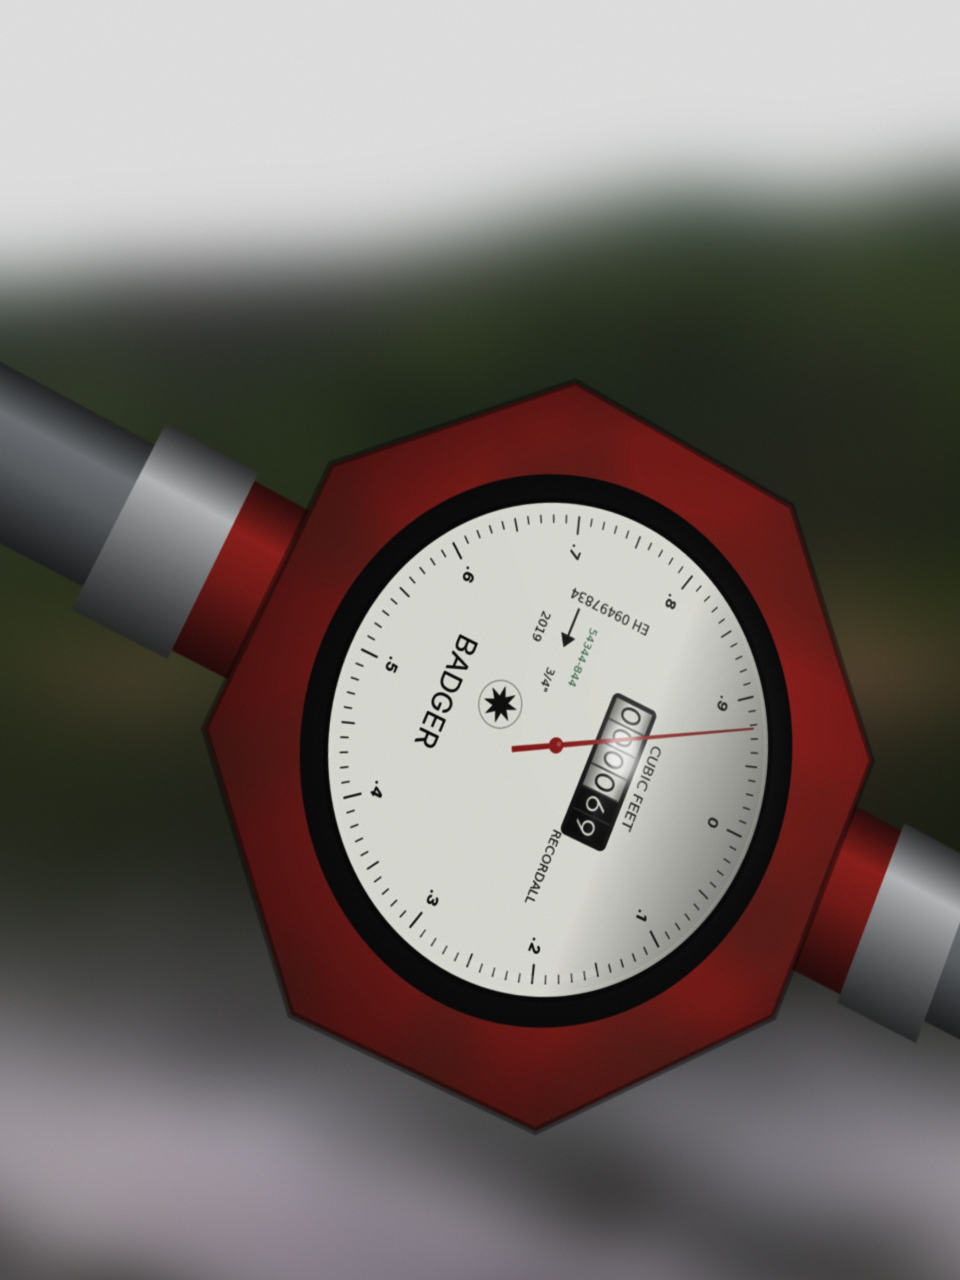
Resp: 68.92 ft³
